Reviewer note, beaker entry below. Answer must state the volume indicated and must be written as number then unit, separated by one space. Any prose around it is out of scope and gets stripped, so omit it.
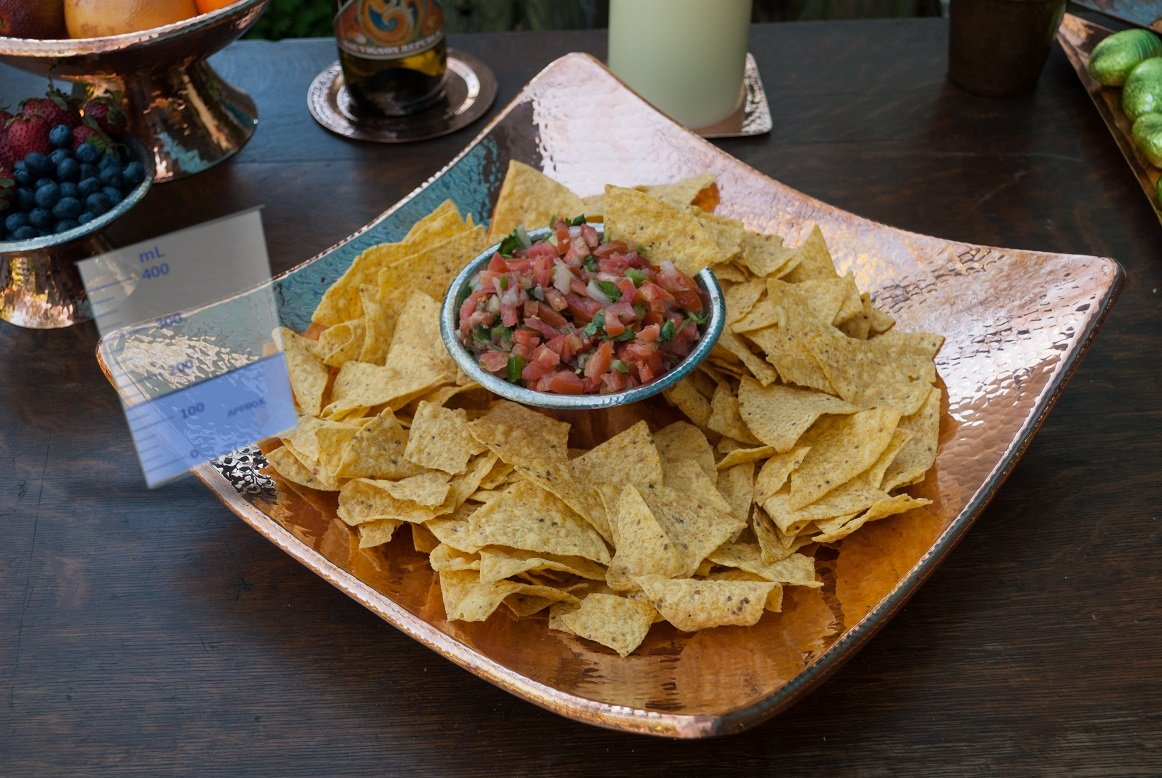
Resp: 150 mL
